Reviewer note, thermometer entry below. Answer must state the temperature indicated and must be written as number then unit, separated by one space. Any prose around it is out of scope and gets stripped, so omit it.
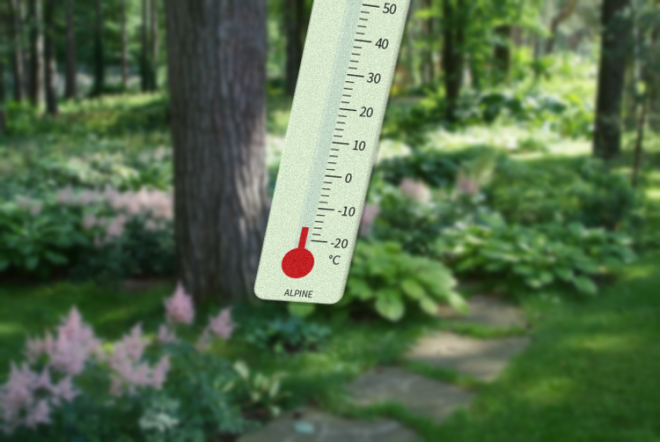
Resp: -16 °C
